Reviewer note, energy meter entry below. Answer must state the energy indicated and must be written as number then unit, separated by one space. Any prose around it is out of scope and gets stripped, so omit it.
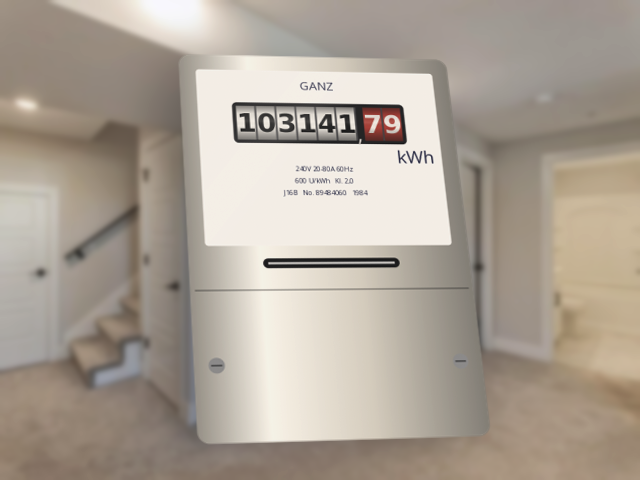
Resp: 103141.79 kWh
